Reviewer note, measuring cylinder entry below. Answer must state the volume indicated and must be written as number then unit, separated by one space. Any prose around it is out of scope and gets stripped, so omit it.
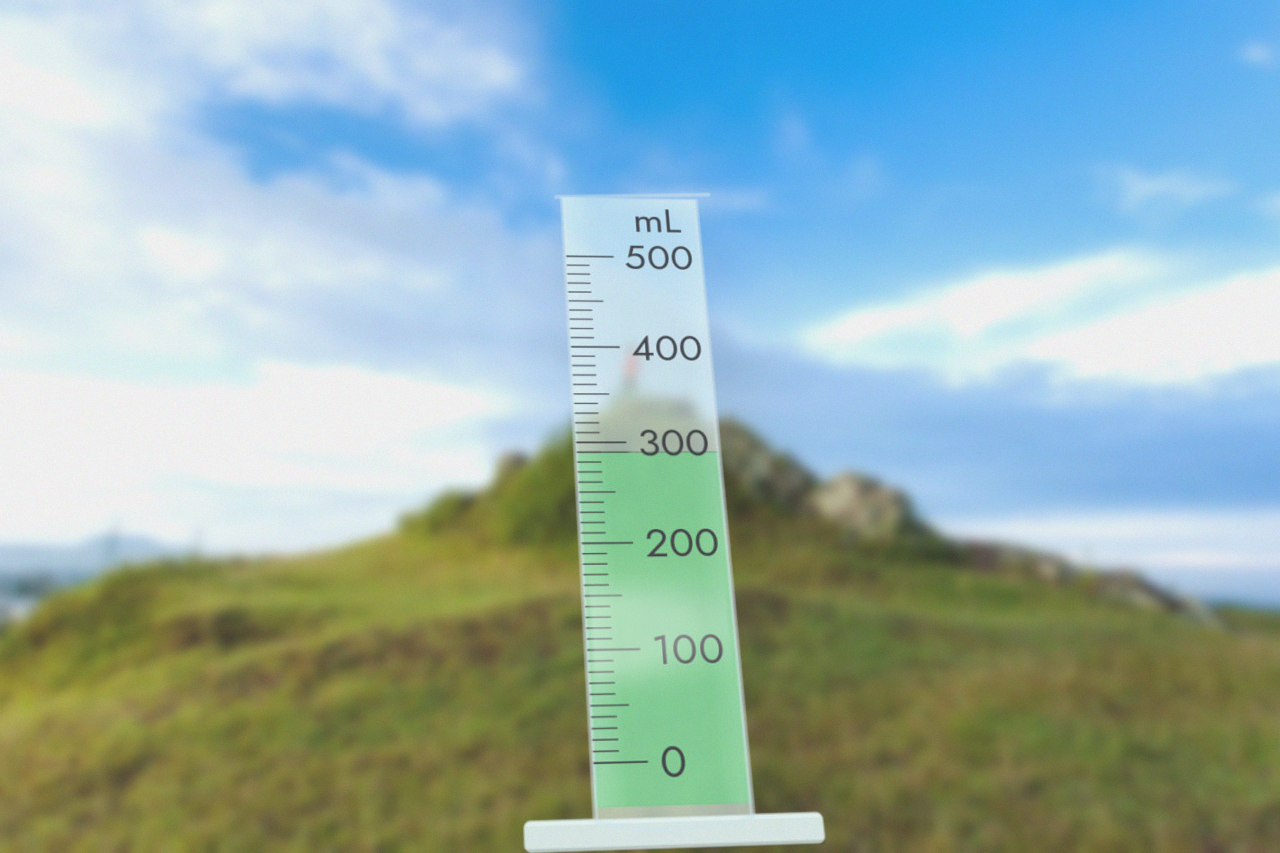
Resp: 290 mL
